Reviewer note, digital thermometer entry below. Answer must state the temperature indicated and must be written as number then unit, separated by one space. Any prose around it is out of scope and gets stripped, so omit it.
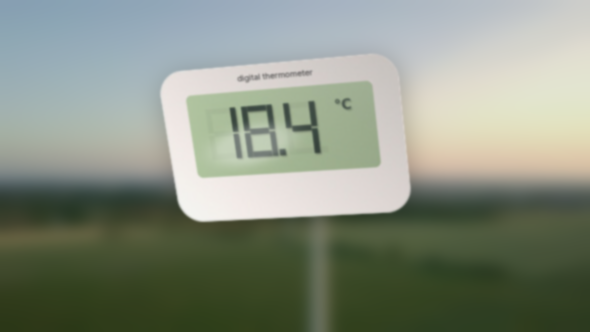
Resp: 18.4 °C
